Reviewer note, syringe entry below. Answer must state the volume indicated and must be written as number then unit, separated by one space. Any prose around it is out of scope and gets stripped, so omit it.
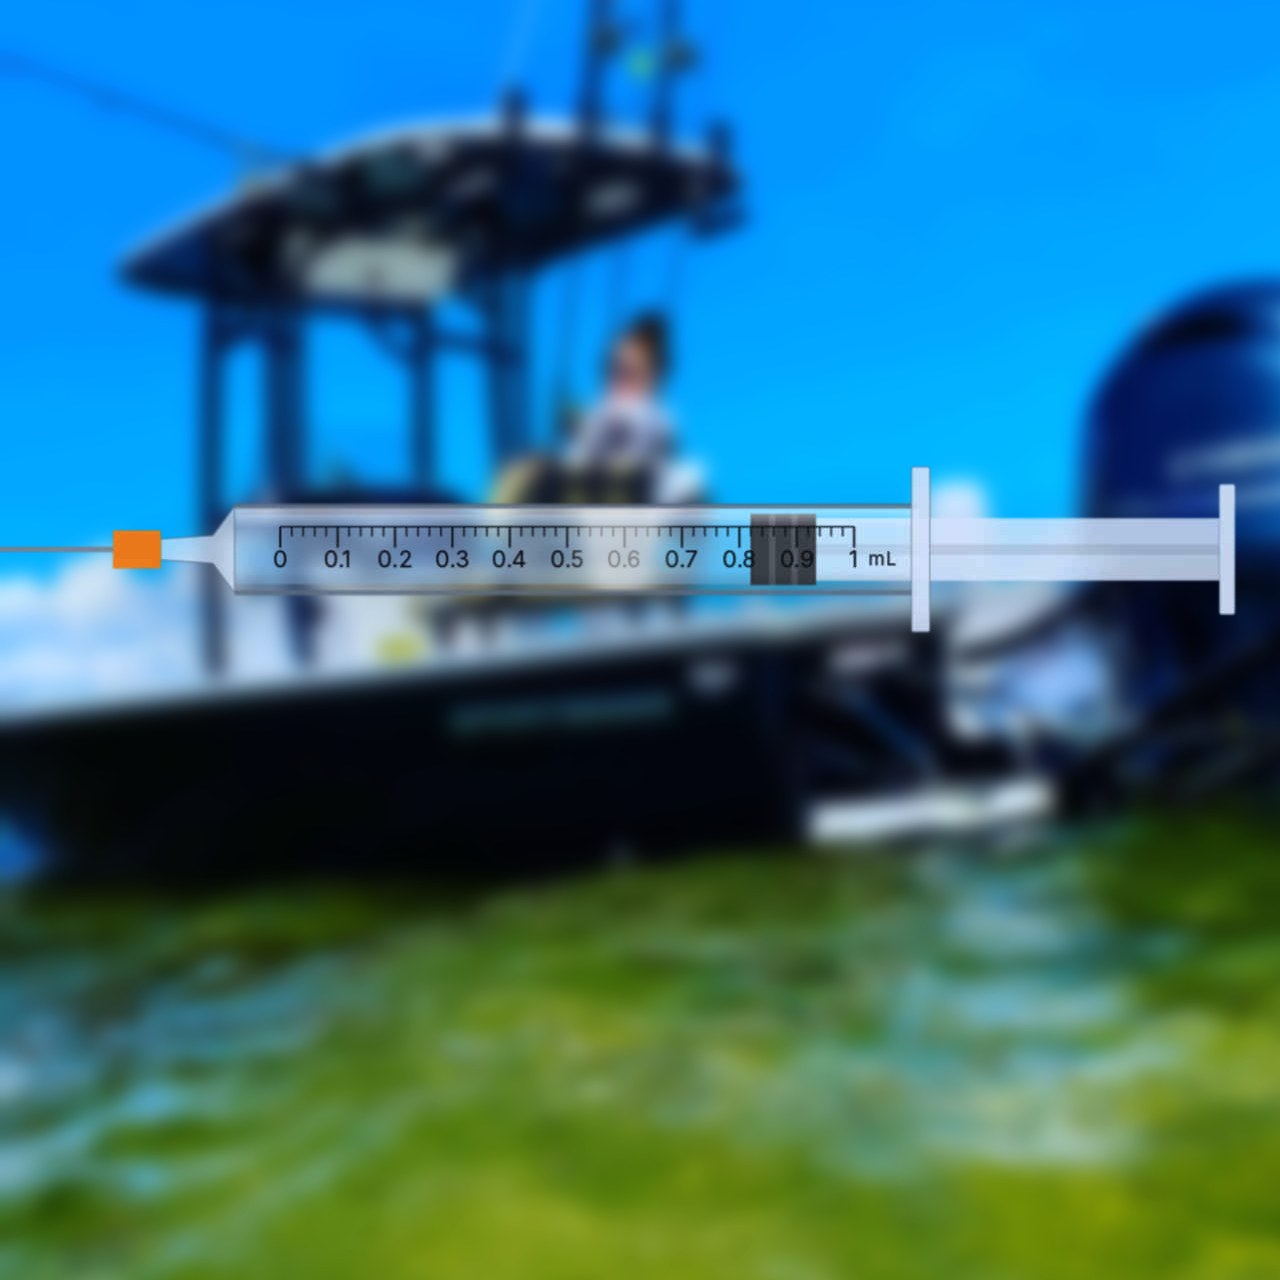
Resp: 0.82 mL
